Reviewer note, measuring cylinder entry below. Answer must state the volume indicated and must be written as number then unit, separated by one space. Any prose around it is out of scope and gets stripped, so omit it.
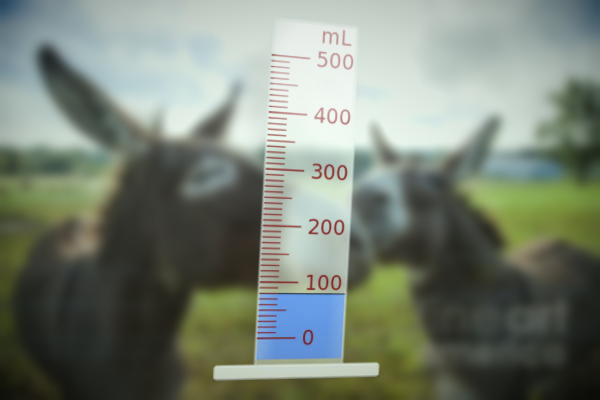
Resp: 80 mL
